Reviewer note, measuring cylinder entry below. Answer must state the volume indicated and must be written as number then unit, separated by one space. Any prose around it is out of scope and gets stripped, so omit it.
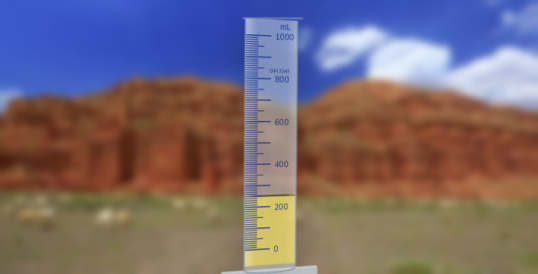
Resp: 250 mL
